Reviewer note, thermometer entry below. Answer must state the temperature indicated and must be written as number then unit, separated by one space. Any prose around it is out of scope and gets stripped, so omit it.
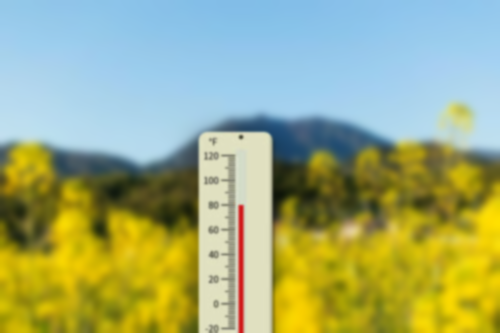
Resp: 80 °F
